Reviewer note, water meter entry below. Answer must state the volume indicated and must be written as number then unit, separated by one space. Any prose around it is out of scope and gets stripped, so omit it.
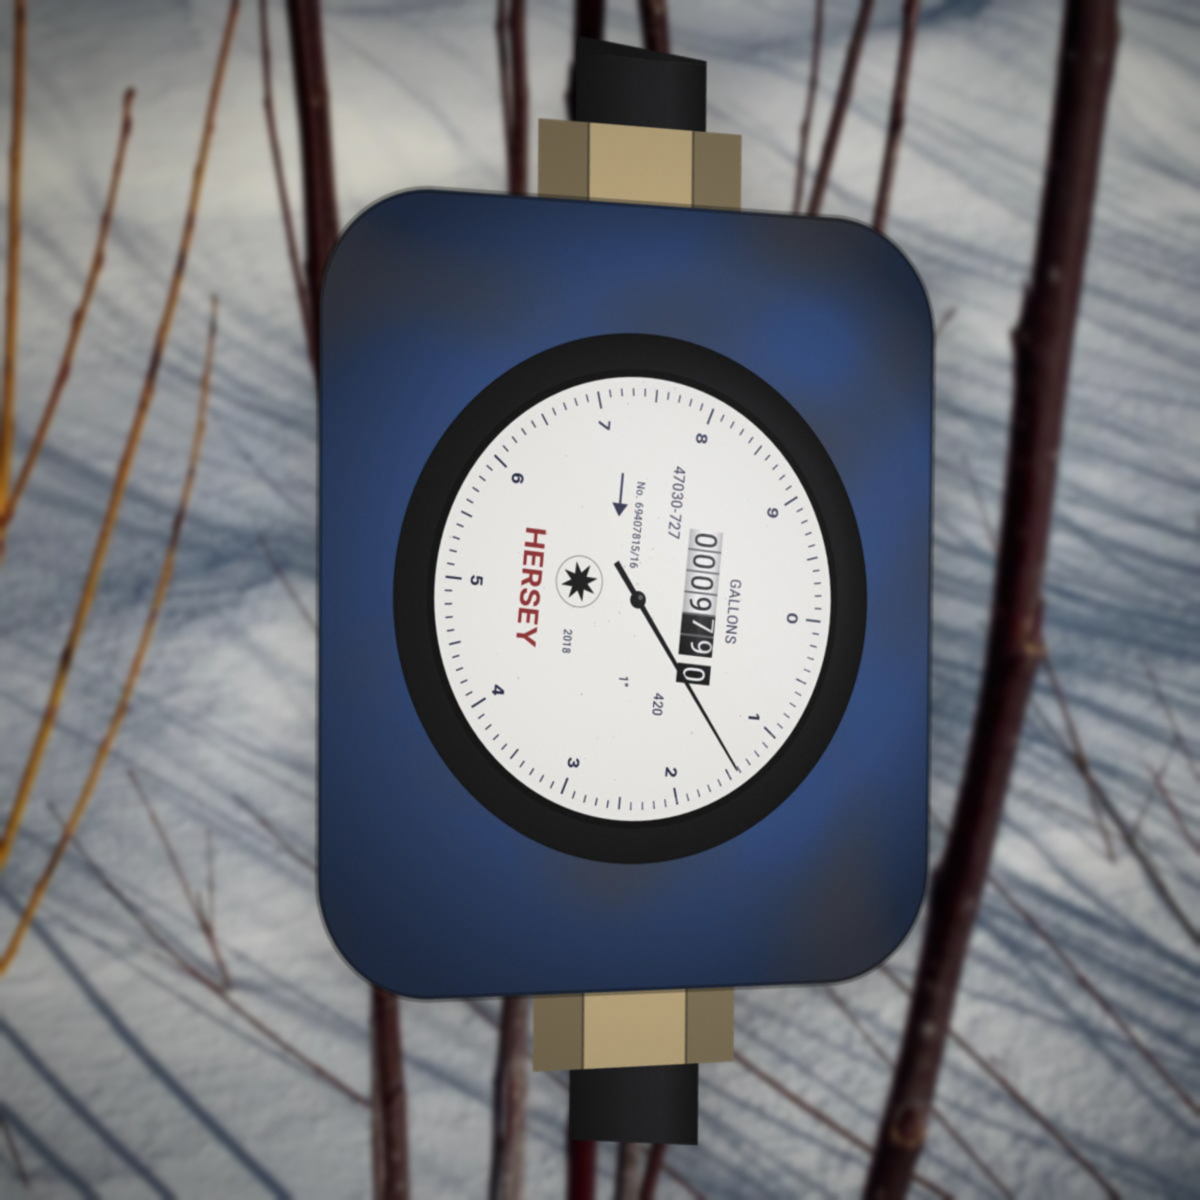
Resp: 9791.4 gal
